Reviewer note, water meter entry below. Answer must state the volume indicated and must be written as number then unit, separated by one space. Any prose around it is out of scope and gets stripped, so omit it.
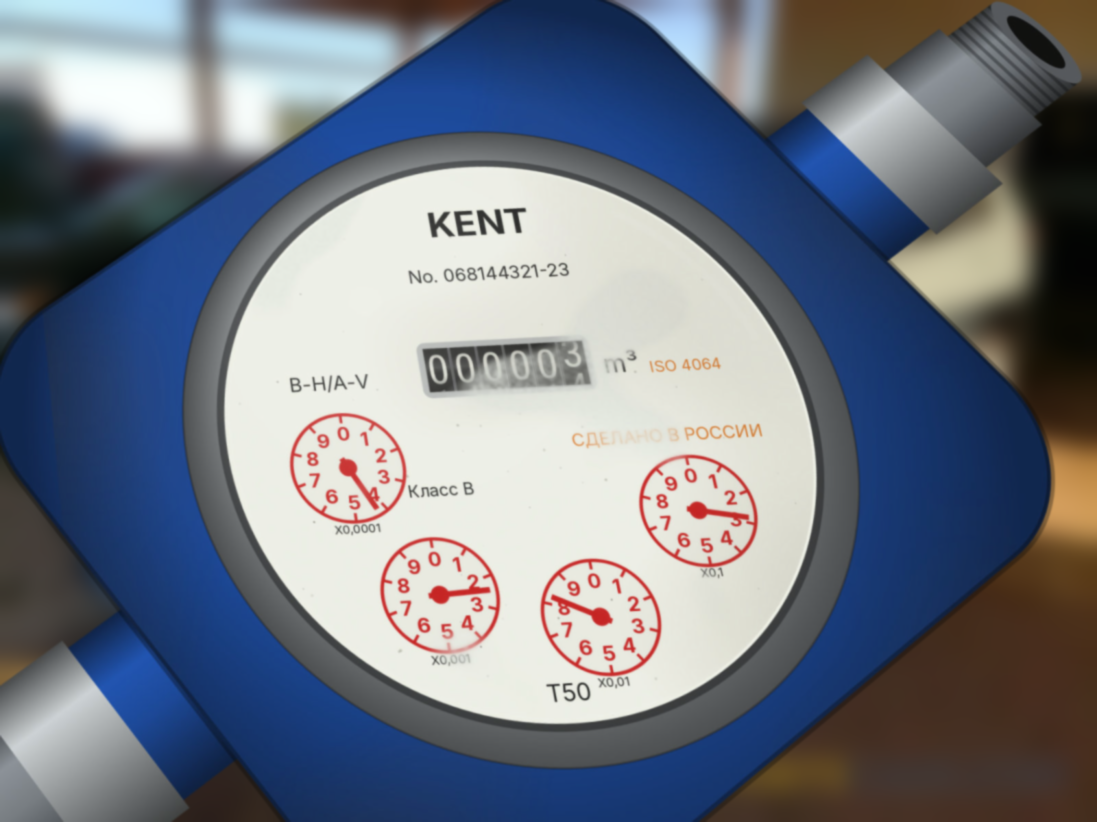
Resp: 3.2824 m³
